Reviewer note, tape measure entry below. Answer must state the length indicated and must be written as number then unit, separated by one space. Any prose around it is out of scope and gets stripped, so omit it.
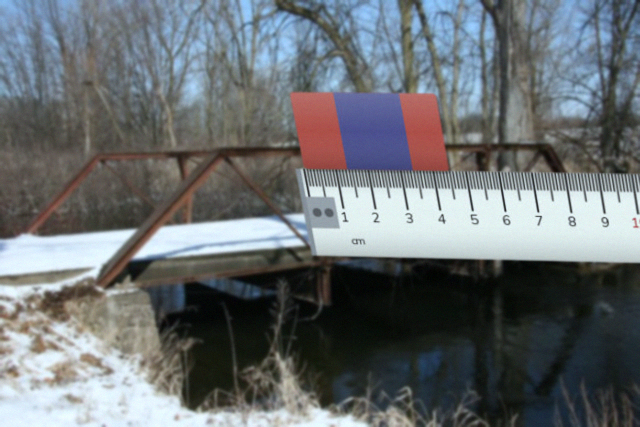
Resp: 4.5 cm
